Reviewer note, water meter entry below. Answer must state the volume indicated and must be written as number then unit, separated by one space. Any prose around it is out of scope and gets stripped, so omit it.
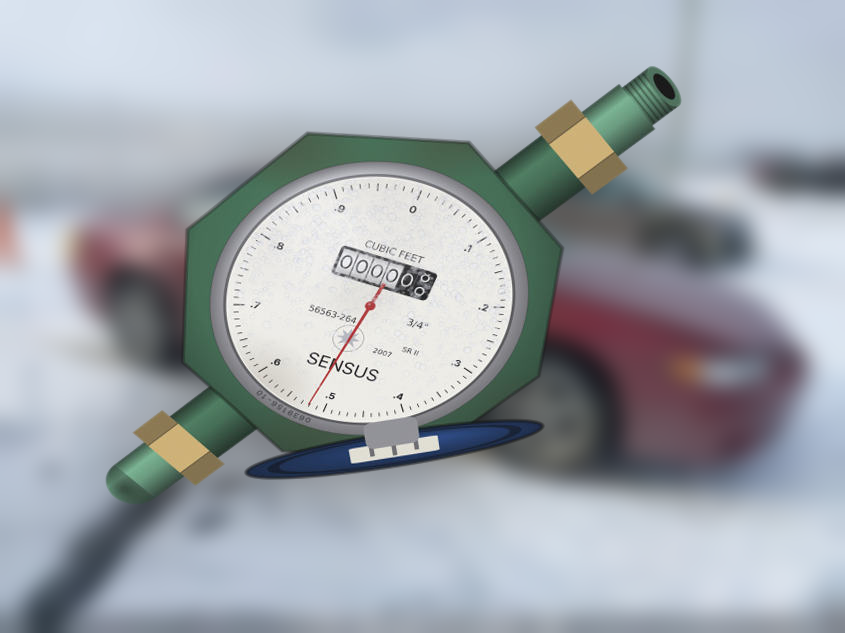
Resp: 8.52 ft³
